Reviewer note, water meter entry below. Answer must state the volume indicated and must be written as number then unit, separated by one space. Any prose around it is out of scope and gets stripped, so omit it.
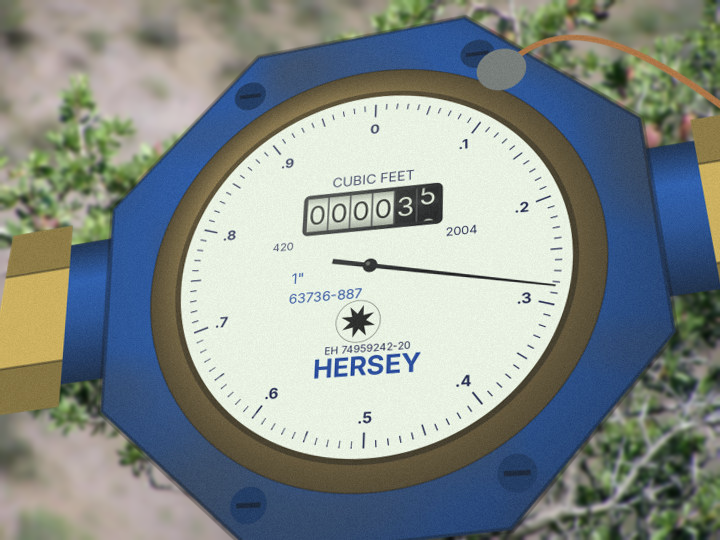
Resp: 35.28 ft³
